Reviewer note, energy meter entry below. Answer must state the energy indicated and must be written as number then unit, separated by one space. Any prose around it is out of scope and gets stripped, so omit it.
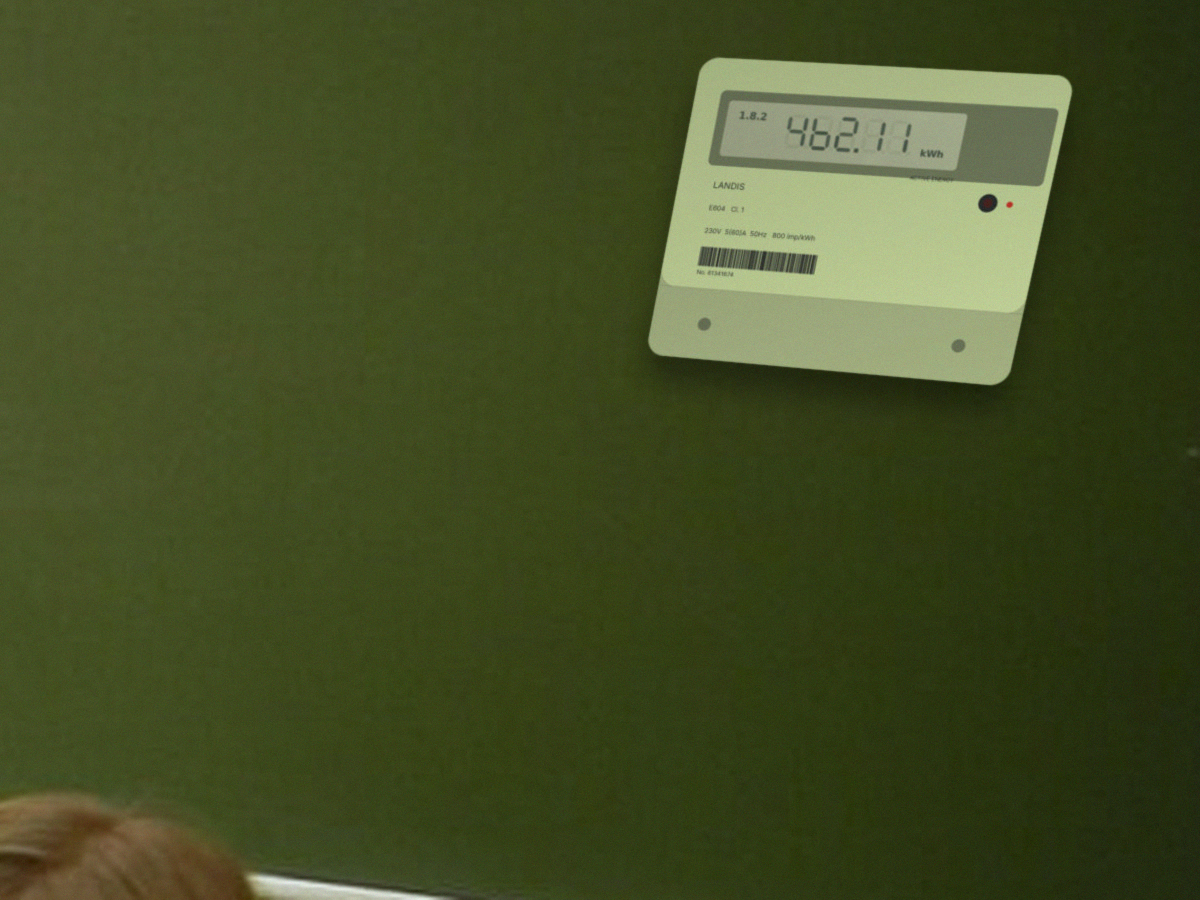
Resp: 462.11 kWh
